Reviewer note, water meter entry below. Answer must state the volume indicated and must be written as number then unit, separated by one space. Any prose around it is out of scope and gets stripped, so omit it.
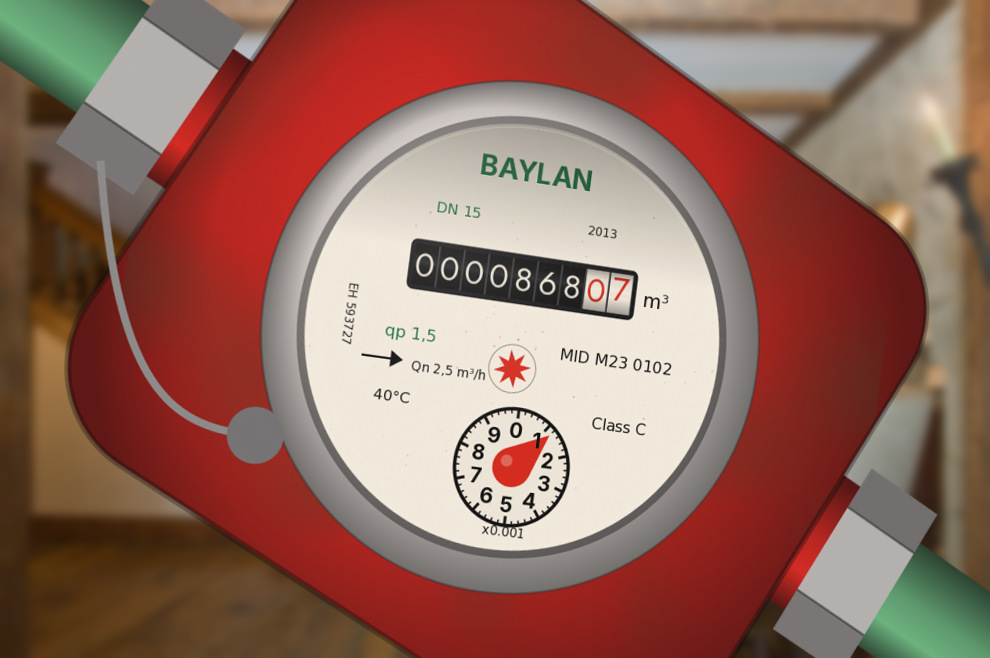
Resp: 868.071 m³
